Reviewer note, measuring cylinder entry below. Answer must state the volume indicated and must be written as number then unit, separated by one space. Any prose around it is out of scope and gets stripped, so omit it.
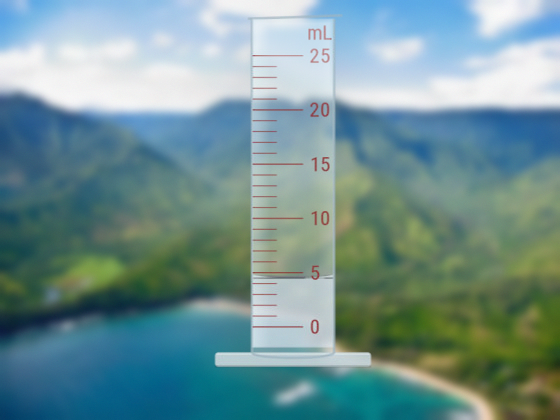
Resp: 4.5 mL
